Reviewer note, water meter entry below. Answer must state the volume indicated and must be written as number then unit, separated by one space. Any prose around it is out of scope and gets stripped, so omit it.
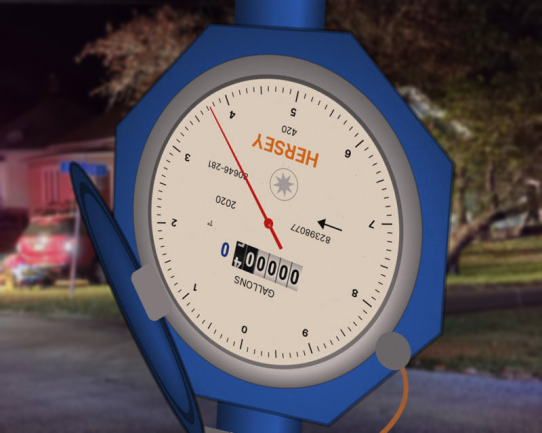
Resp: 43.7 gal
